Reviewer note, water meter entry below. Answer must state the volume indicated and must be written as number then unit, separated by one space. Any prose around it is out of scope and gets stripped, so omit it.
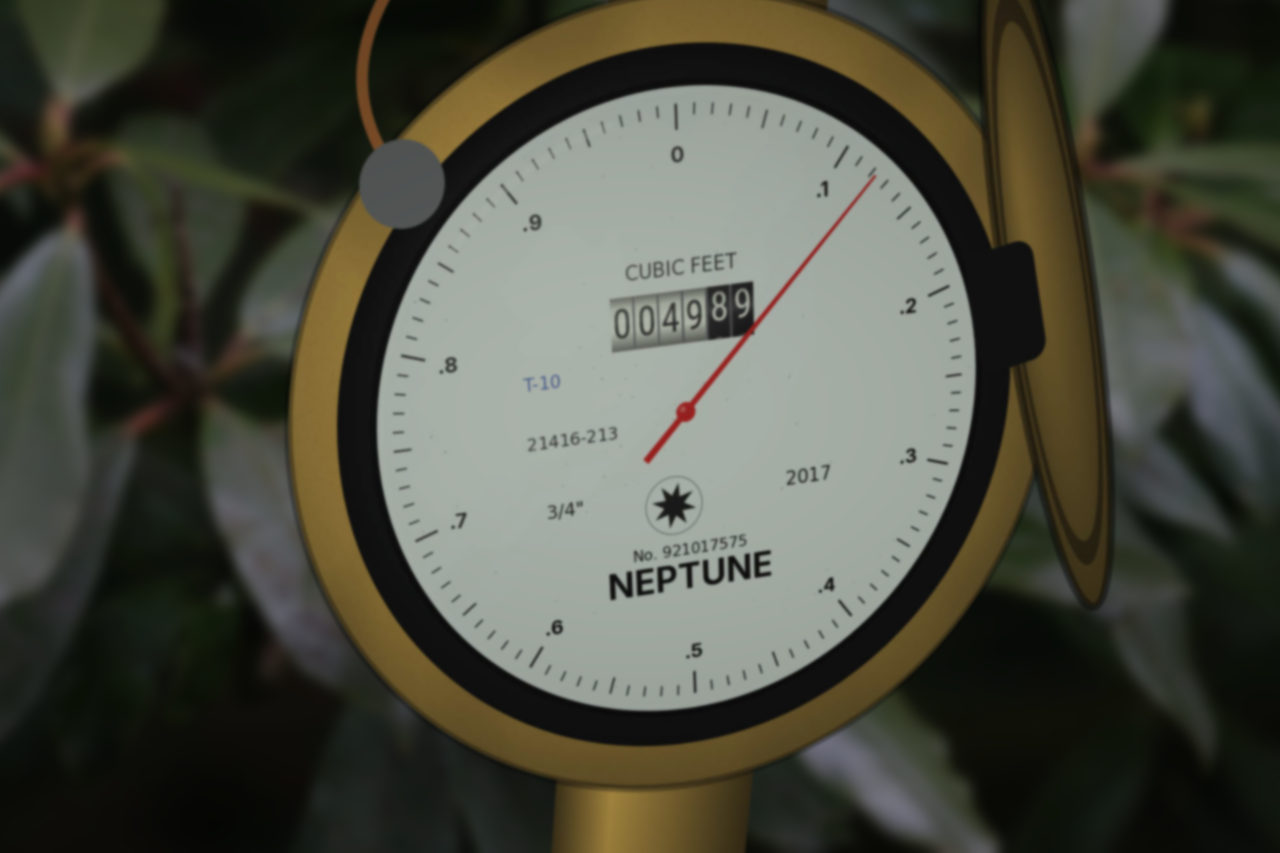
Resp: 4989.12 ft³
